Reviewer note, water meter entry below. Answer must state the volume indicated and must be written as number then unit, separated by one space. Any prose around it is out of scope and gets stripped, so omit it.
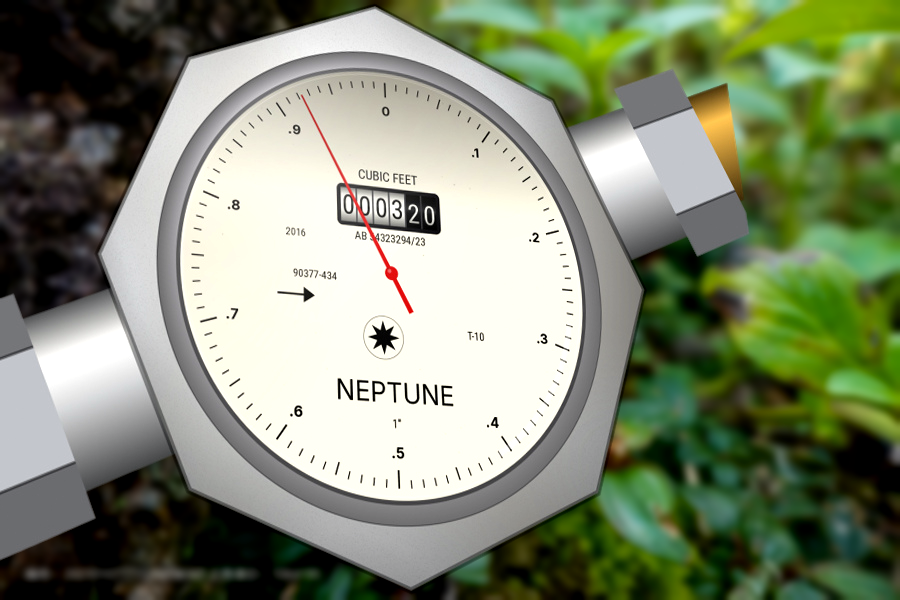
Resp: 319.92 ft³
